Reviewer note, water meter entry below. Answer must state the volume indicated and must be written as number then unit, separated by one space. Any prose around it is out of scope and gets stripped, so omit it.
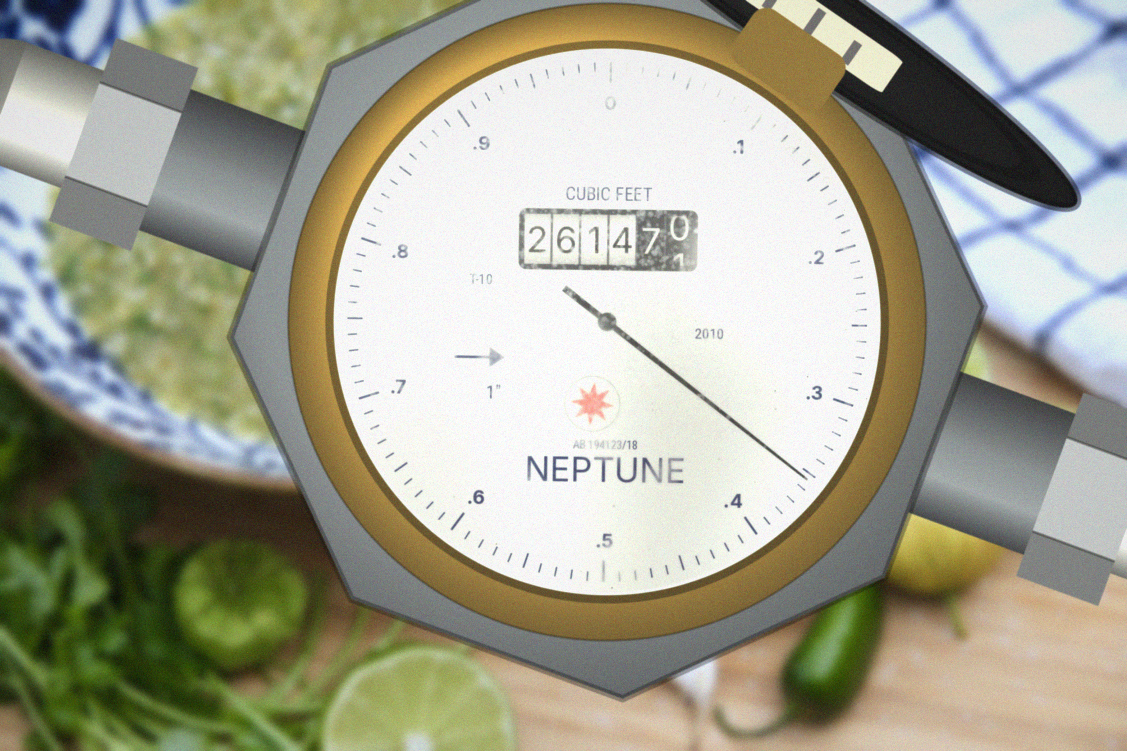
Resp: 261470.35 ft³
